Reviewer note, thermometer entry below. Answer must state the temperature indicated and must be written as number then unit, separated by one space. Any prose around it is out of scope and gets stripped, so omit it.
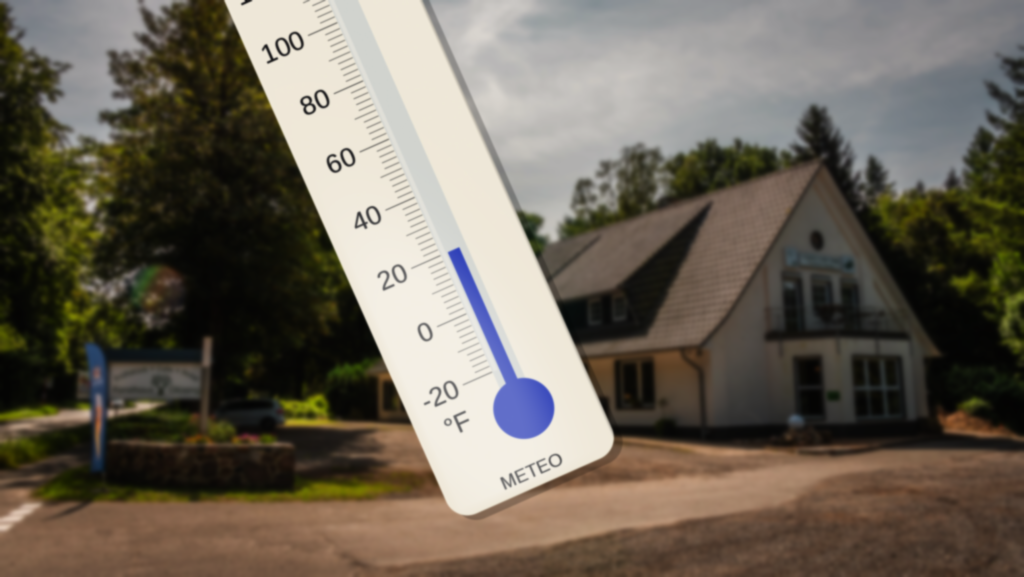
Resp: 20 °F
